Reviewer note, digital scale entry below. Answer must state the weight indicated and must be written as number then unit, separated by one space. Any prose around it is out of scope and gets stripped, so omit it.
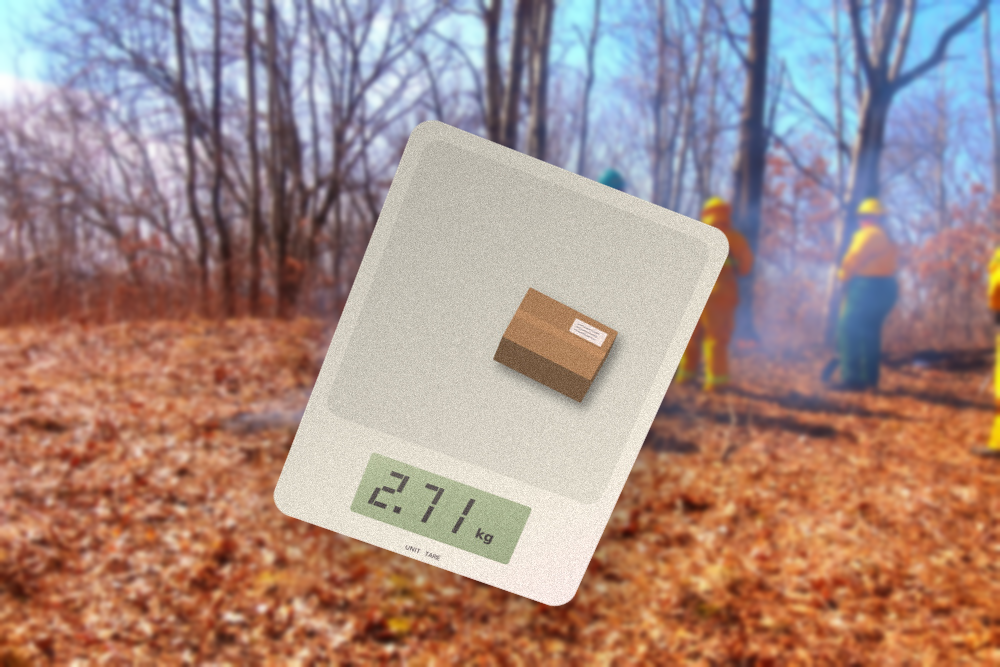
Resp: 2.71 kg
